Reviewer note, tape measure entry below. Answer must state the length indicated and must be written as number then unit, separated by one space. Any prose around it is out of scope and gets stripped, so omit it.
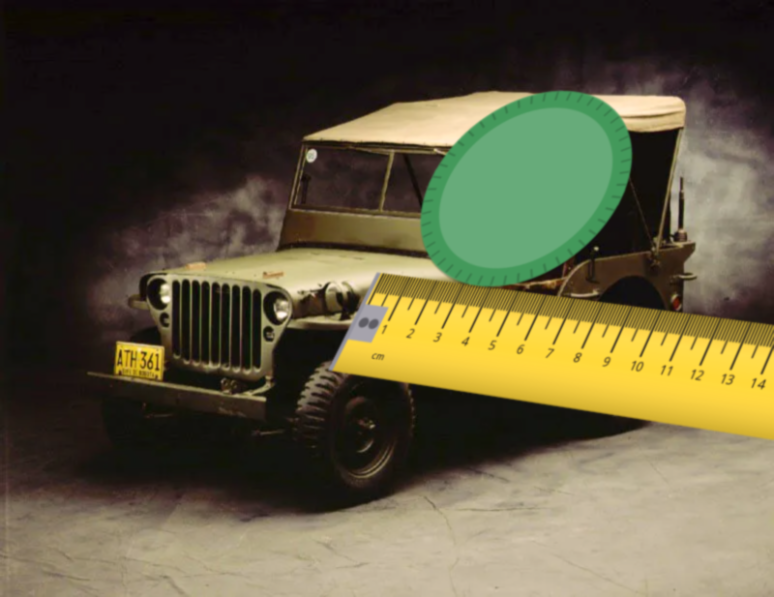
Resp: 7 cm
